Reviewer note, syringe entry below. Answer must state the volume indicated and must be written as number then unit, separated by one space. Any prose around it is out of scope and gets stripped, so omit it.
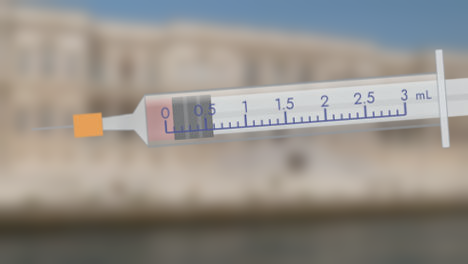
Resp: 0.1 mL
